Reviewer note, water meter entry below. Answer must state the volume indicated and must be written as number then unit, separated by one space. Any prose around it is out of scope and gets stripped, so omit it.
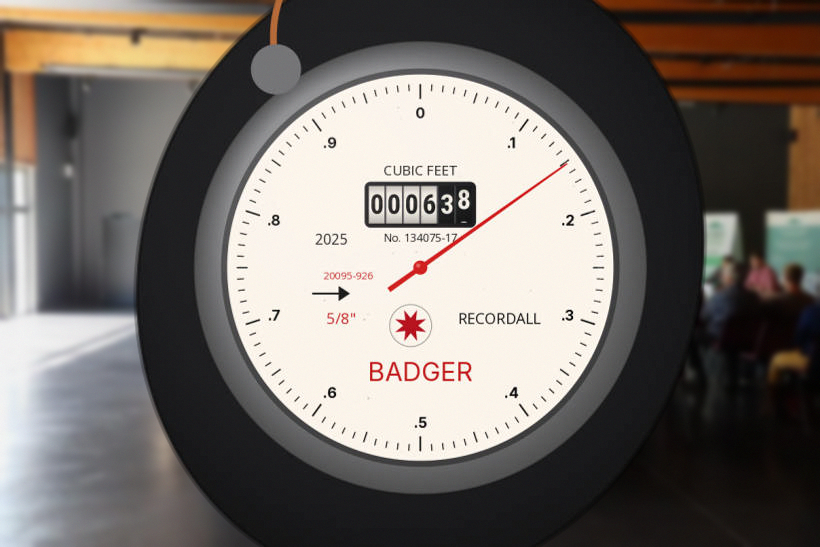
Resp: 638.15 ft³
